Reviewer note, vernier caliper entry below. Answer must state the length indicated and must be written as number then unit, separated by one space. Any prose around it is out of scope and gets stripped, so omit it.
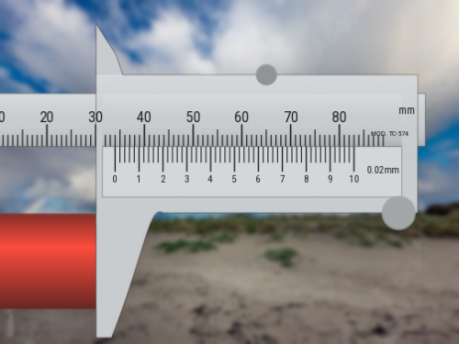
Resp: 34.0 mm
